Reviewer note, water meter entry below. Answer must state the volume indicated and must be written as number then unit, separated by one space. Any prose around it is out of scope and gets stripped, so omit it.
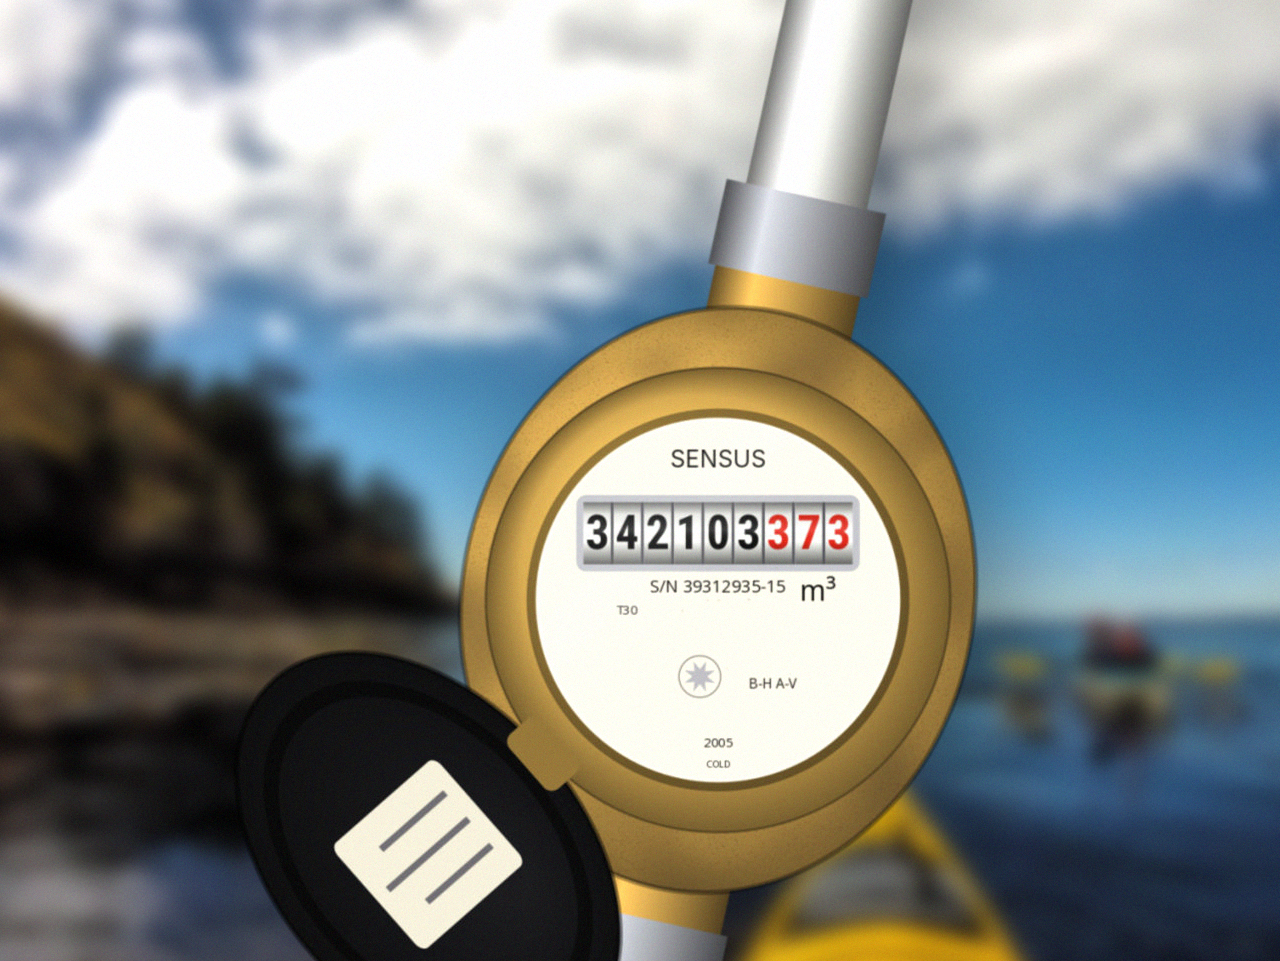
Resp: 342103.373 m³
